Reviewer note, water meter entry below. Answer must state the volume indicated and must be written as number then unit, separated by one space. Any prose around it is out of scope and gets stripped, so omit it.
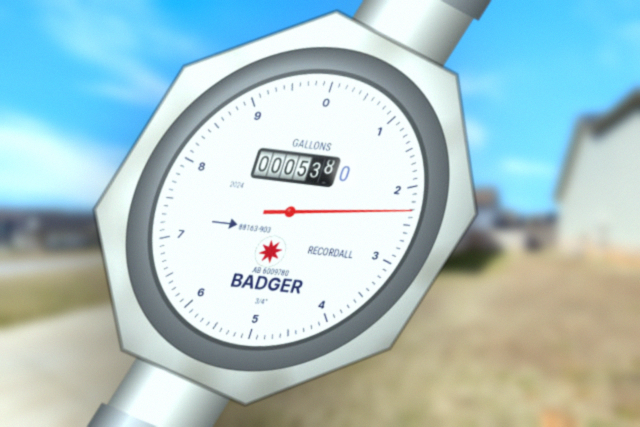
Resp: 5382.3 gal
